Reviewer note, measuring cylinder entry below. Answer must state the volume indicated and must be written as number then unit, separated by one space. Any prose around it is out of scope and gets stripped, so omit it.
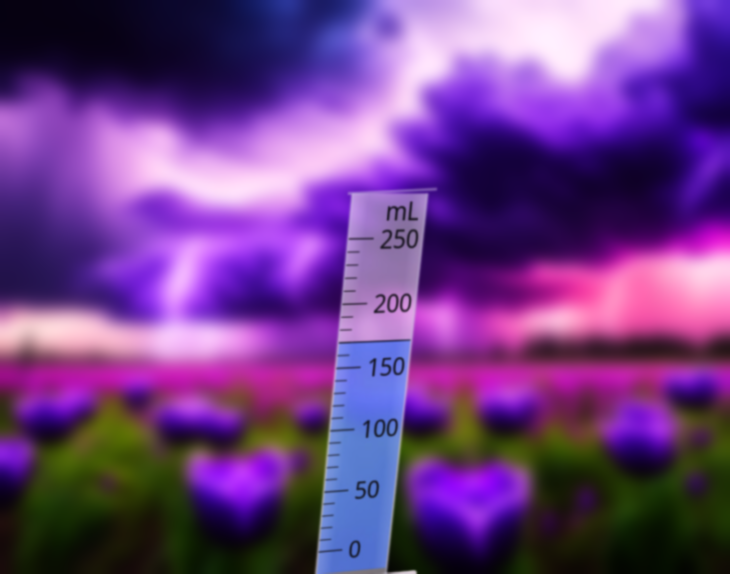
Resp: 170 mL
